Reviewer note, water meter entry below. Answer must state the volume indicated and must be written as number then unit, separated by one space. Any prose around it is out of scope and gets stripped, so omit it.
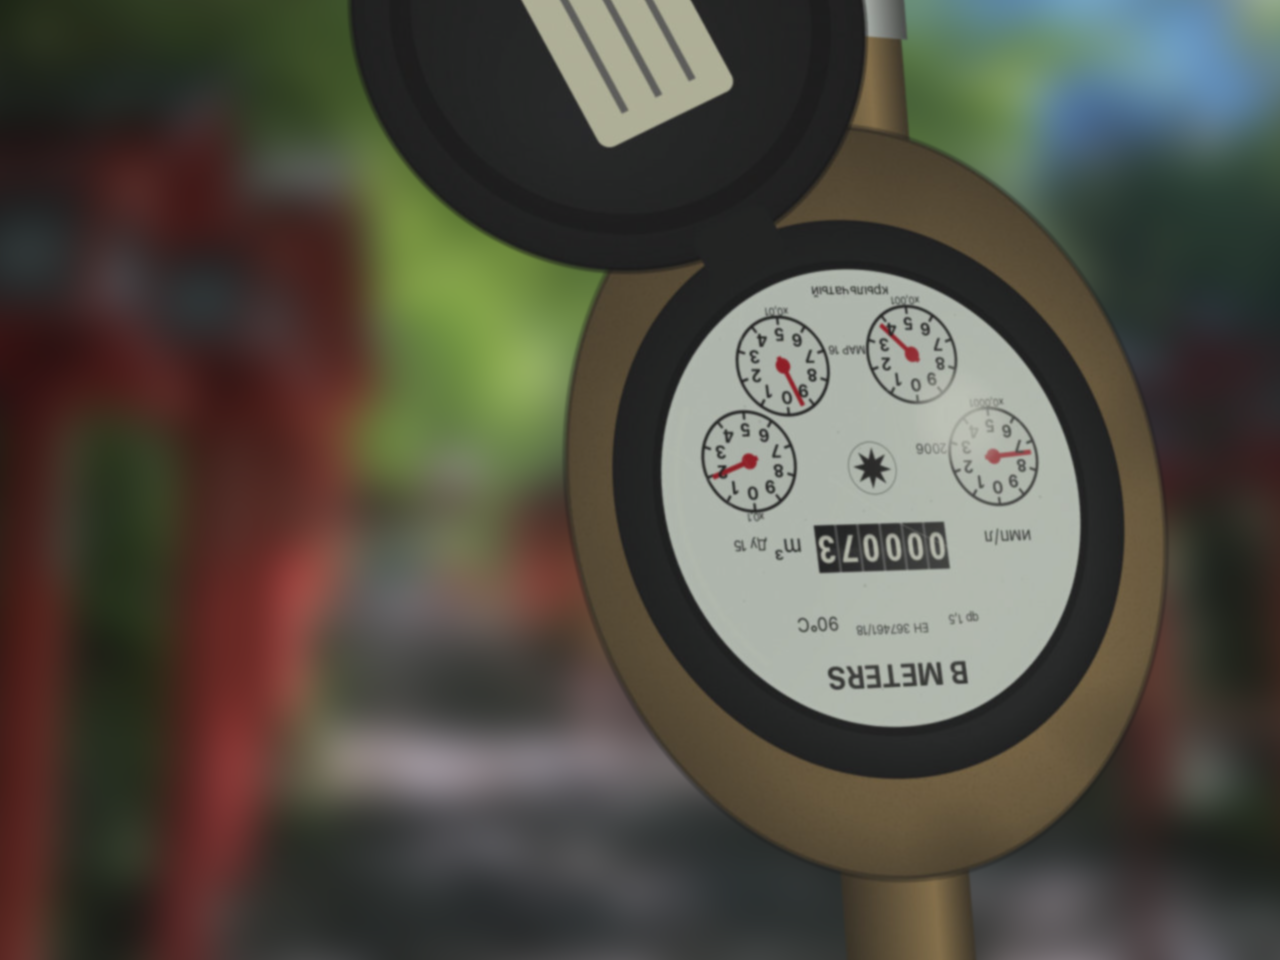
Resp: 73.1937 m³
